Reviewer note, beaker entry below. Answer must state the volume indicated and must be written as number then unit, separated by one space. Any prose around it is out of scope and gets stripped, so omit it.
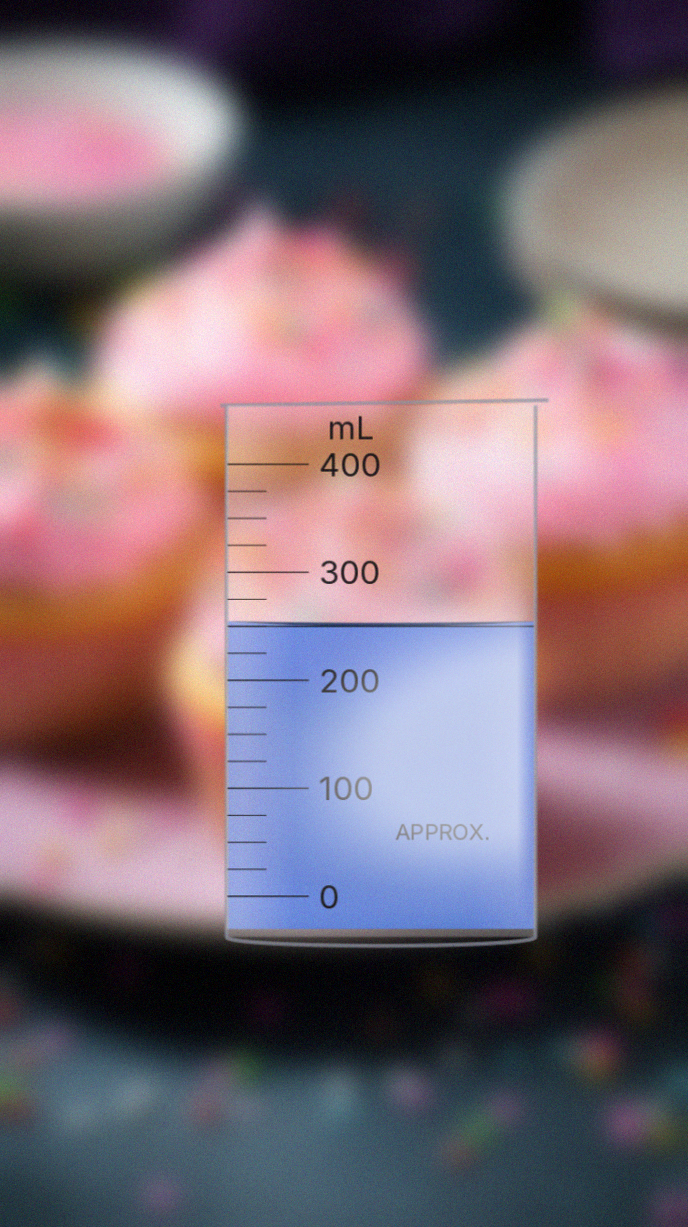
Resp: 250 mL
